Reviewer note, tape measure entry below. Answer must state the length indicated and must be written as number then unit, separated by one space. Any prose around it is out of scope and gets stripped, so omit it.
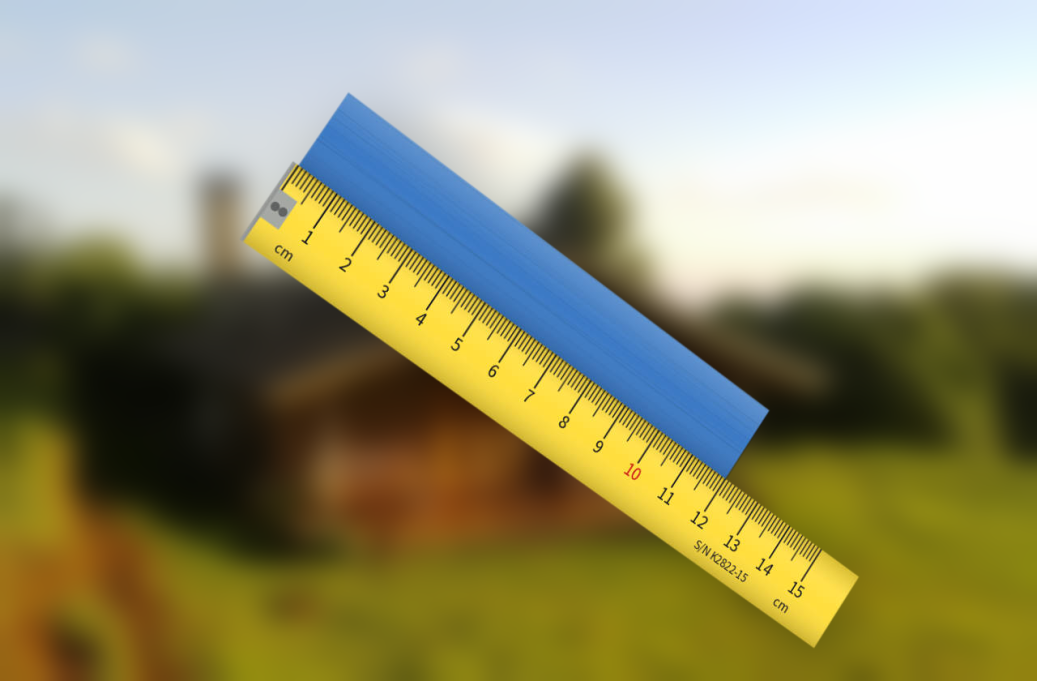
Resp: 12 cm
